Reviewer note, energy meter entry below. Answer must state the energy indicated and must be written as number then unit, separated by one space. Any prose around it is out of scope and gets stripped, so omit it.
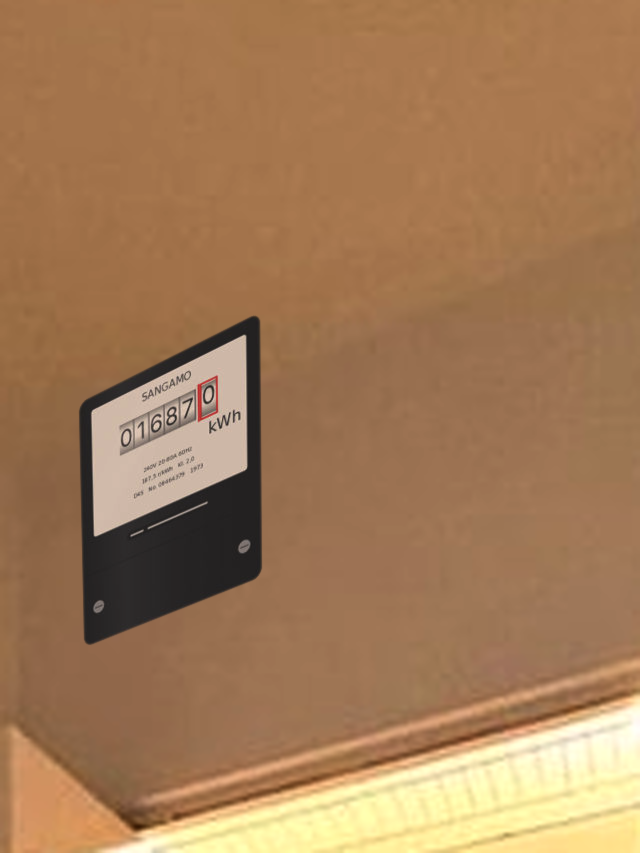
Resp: 1687.0 kWh
